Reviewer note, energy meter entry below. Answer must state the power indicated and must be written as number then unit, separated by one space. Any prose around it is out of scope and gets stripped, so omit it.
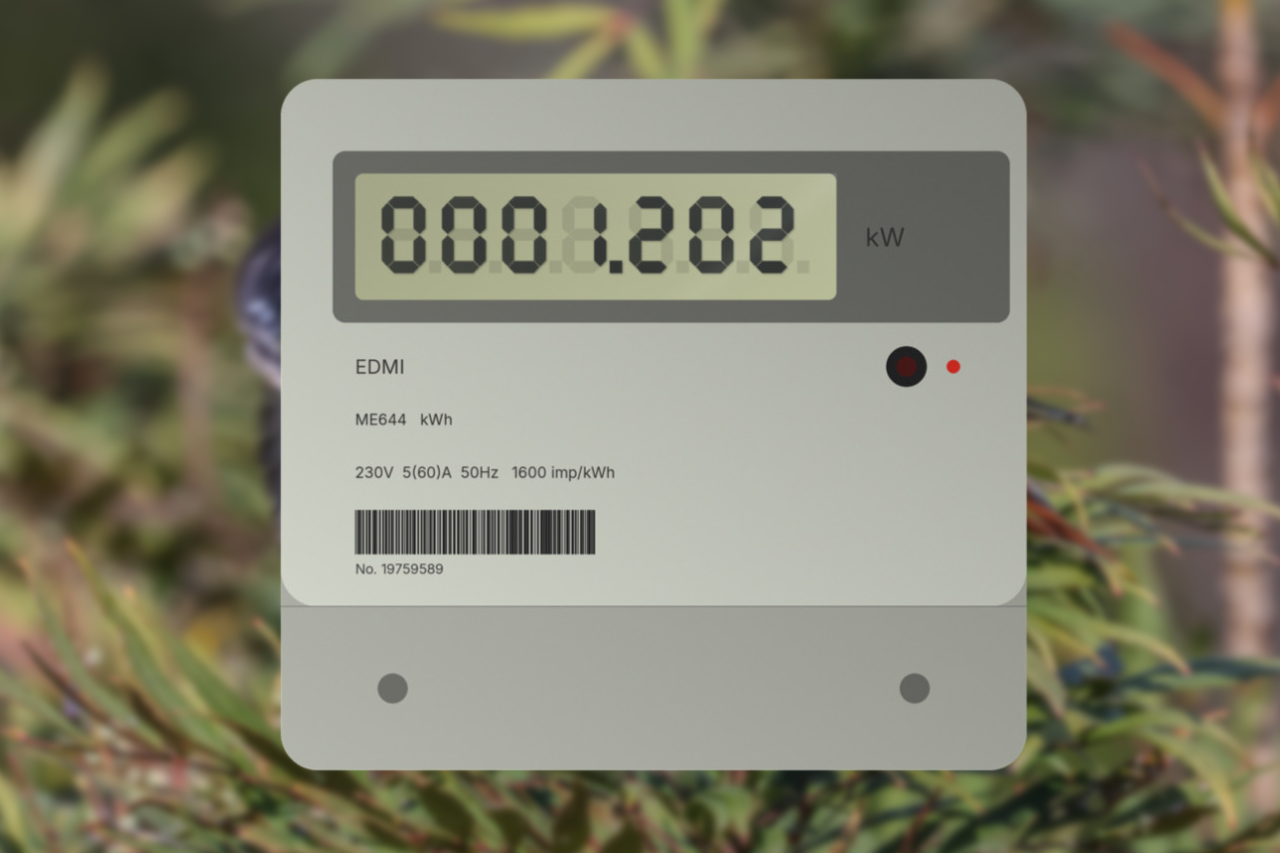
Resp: 1.202 kW
